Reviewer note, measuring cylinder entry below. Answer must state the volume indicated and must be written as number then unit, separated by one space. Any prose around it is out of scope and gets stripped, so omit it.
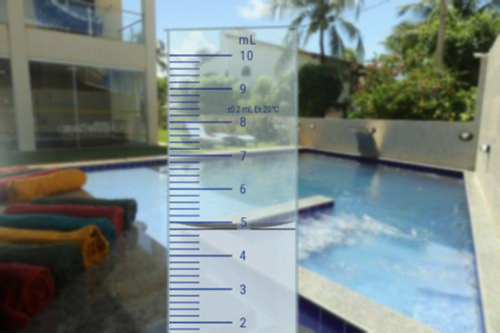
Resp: 4.8 mL
